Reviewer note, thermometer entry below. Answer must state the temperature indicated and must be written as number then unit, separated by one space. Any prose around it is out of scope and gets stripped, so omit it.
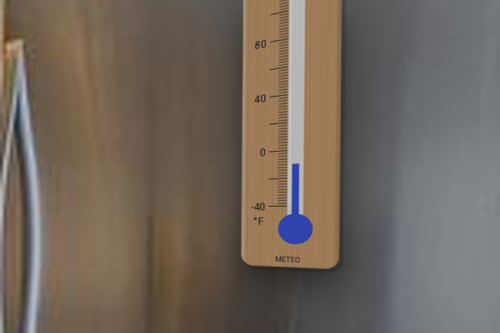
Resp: -10 °F
